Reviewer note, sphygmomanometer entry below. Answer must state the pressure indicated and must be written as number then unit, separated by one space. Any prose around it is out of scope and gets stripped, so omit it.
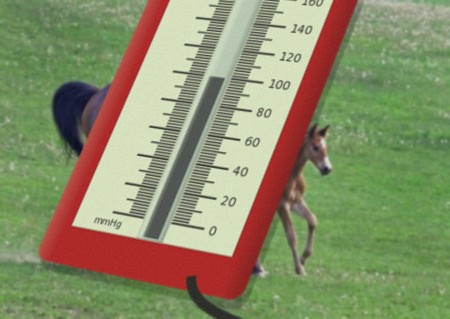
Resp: 100 mmHg
